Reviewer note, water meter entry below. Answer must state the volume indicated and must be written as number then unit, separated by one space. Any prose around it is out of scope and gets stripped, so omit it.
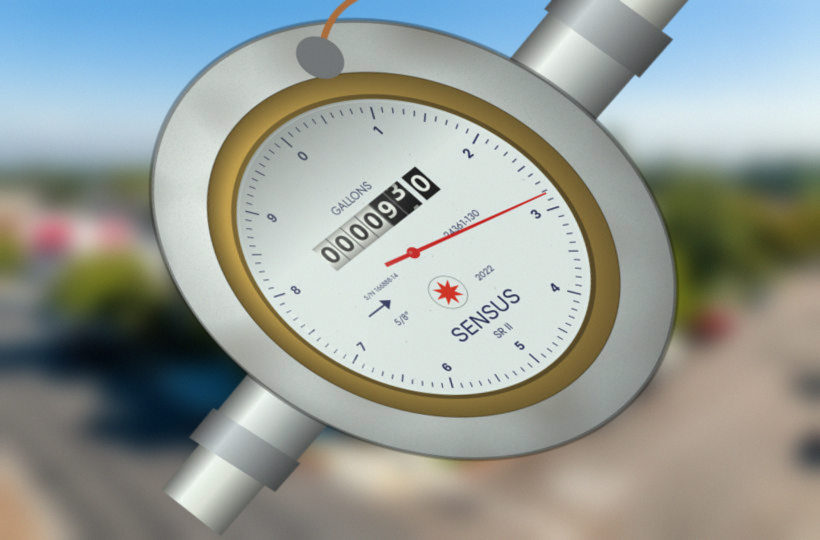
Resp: 932.8 gal
